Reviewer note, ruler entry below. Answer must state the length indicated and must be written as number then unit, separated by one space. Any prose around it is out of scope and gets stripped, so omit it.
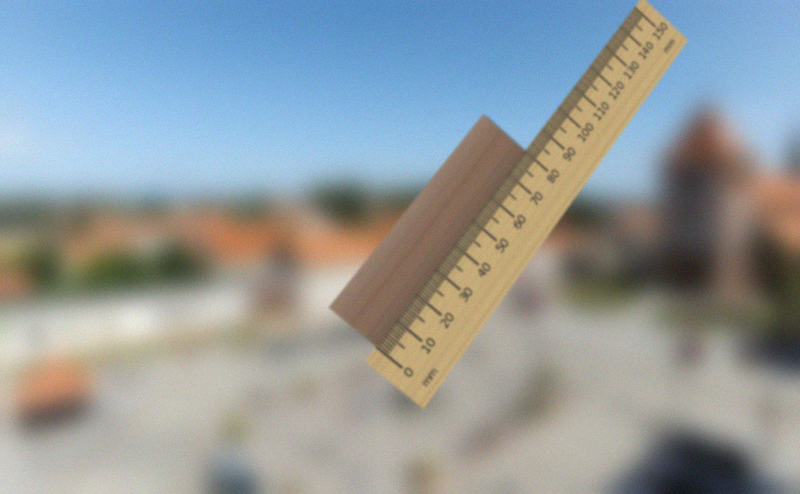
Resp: 80 mm
